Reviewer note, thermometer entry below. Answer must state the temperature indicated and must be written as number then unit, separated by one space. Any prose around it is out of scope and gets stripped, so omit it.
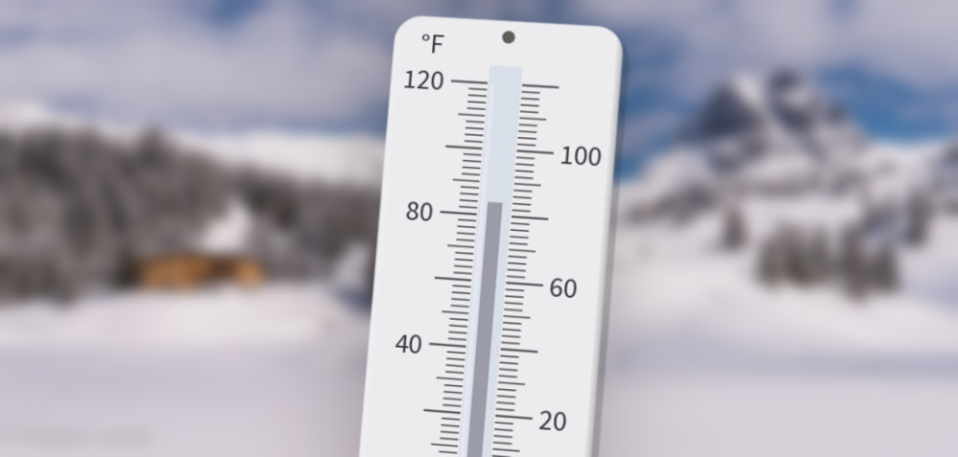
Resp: 84 °F
